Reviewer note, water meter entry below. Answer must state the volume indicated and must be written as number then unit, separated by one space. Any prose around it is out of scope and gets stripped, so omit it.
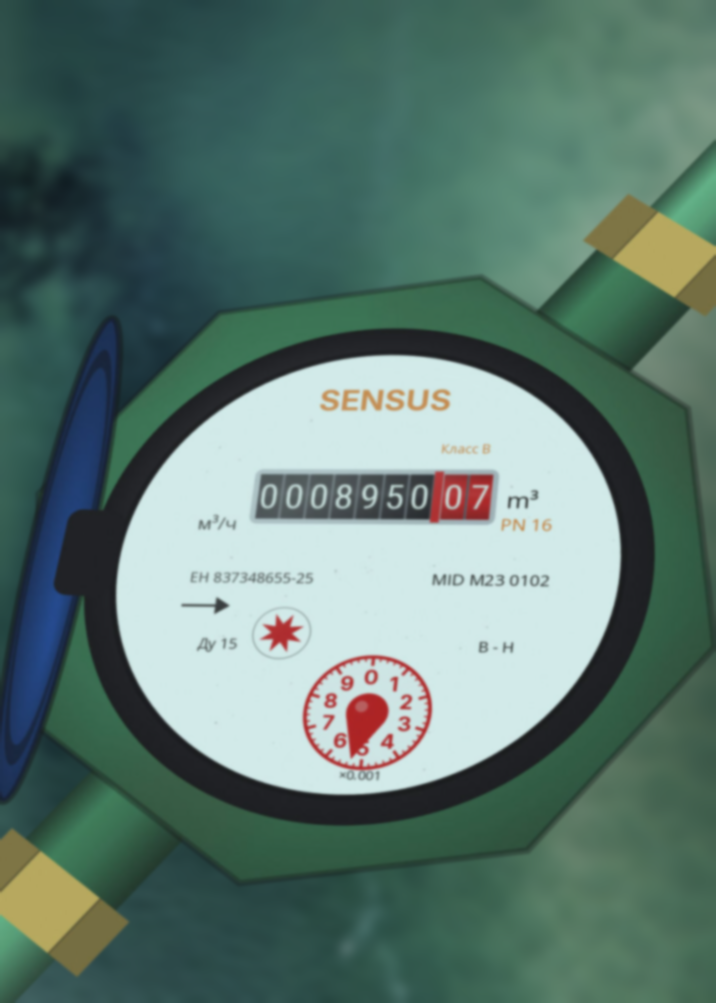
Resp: 8950.075 m³
